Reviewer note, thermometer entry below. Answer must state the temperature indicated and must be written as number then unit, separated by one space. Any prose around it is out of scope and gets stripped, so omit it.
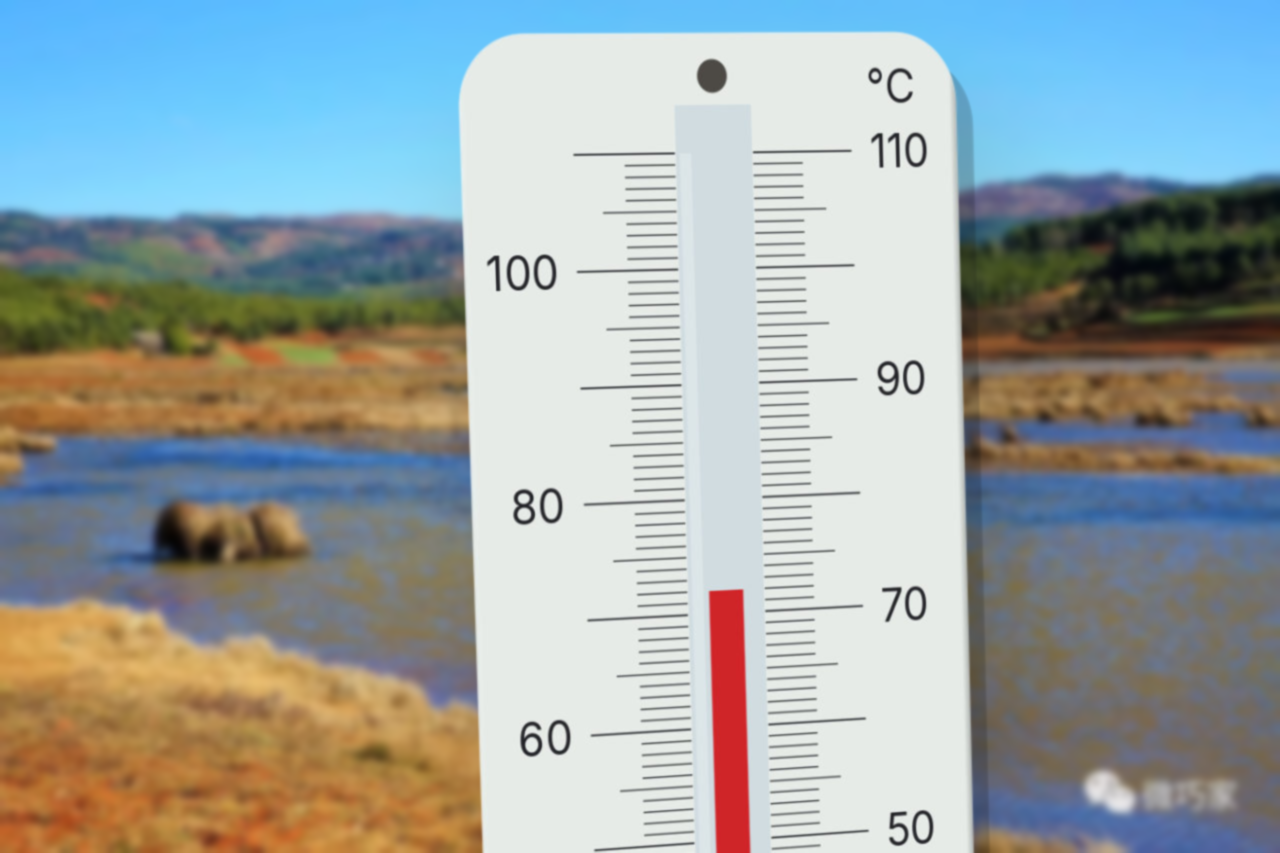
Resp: 72 °C
